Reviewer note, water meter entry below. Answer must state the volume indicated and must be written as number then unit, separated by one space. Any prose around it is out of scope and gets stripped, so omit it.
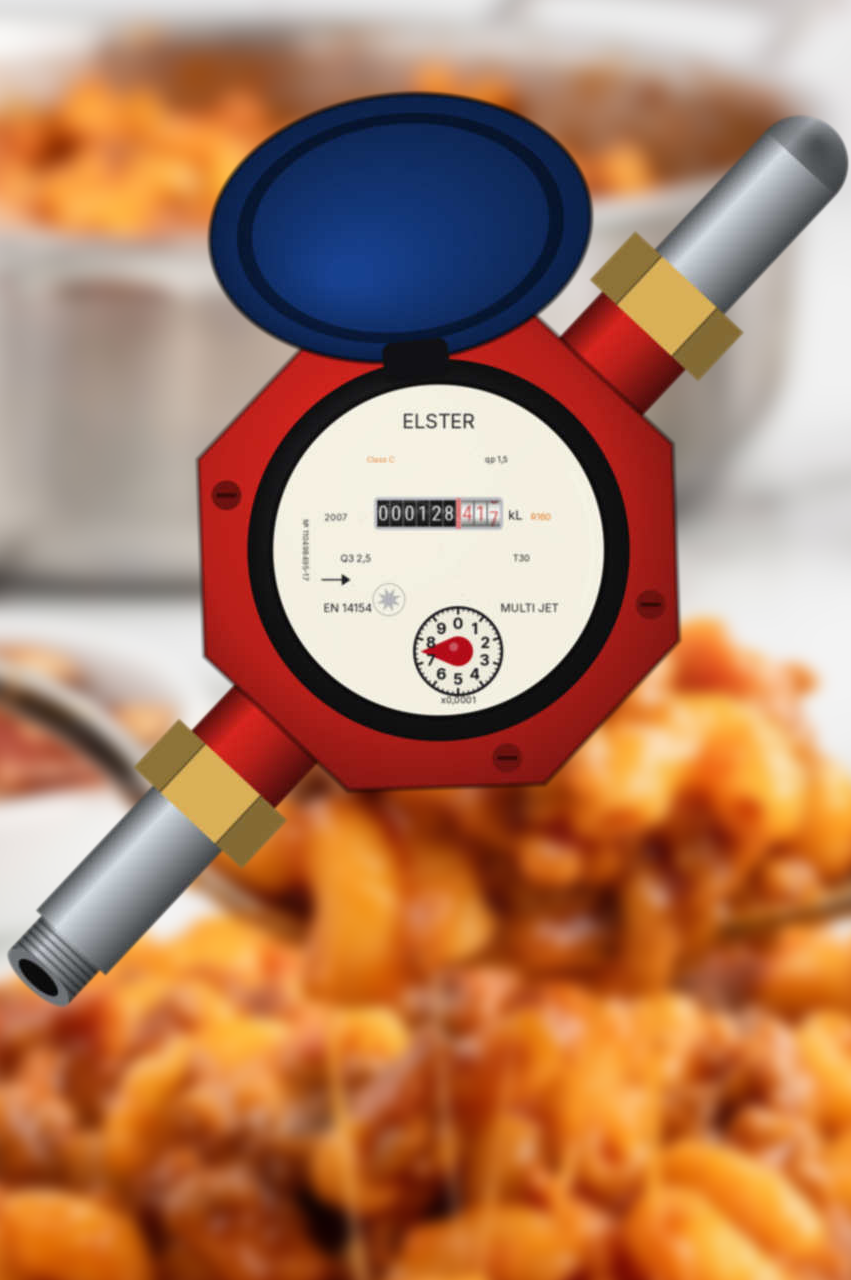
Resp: 128.4167 kL
